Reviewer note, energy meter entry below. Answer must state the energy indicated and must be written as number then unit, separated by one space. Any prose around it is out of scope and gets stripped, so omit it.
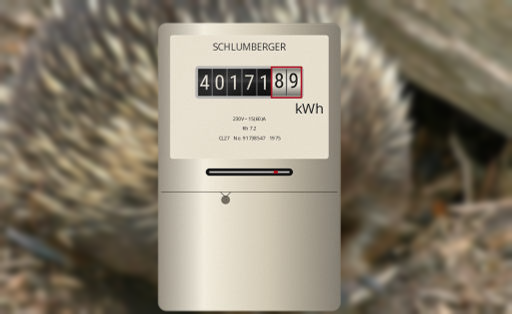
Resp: 40171.89 kWh
